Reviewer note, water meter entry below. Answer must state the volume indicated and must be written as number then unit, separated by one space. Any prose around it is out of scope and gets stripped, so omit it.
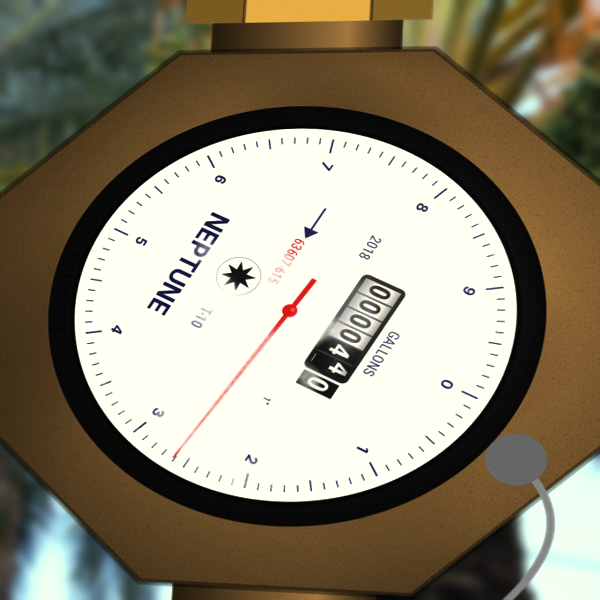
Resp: 442.6 gal
